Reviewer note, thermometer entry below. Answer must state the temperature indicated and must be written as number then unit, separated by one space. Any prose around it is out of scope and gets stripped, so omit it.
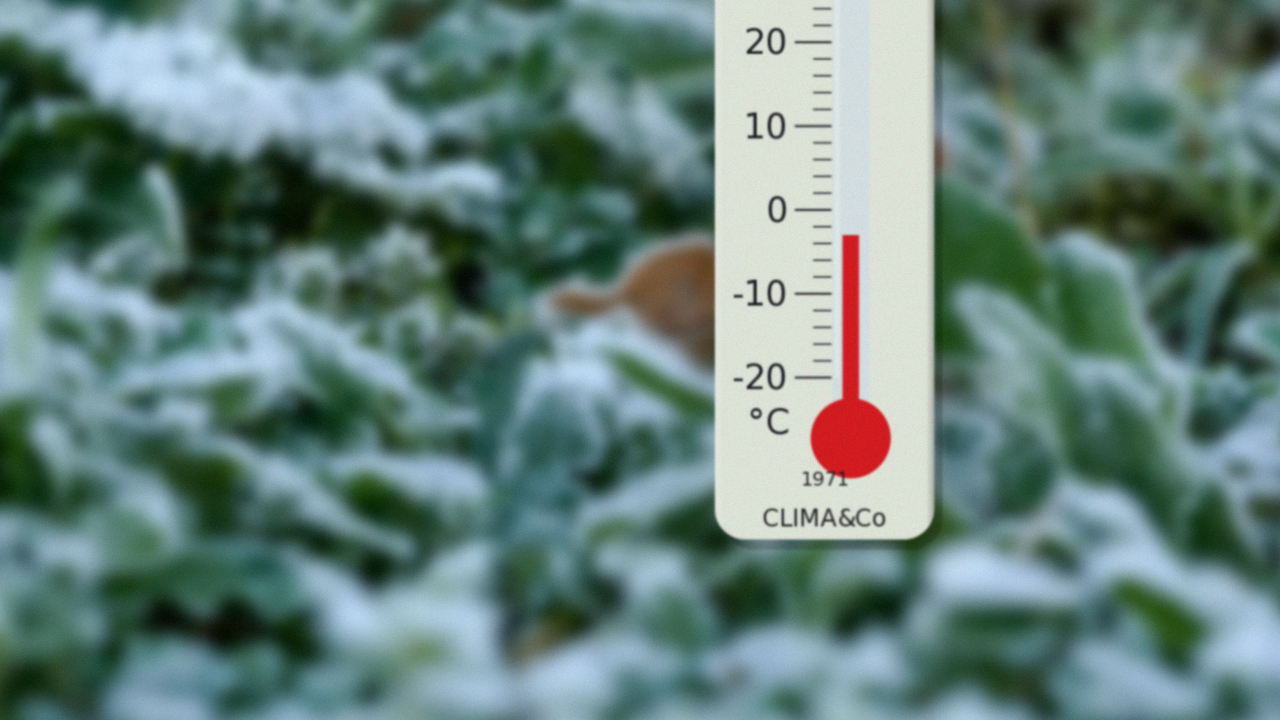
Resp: -3 °C
